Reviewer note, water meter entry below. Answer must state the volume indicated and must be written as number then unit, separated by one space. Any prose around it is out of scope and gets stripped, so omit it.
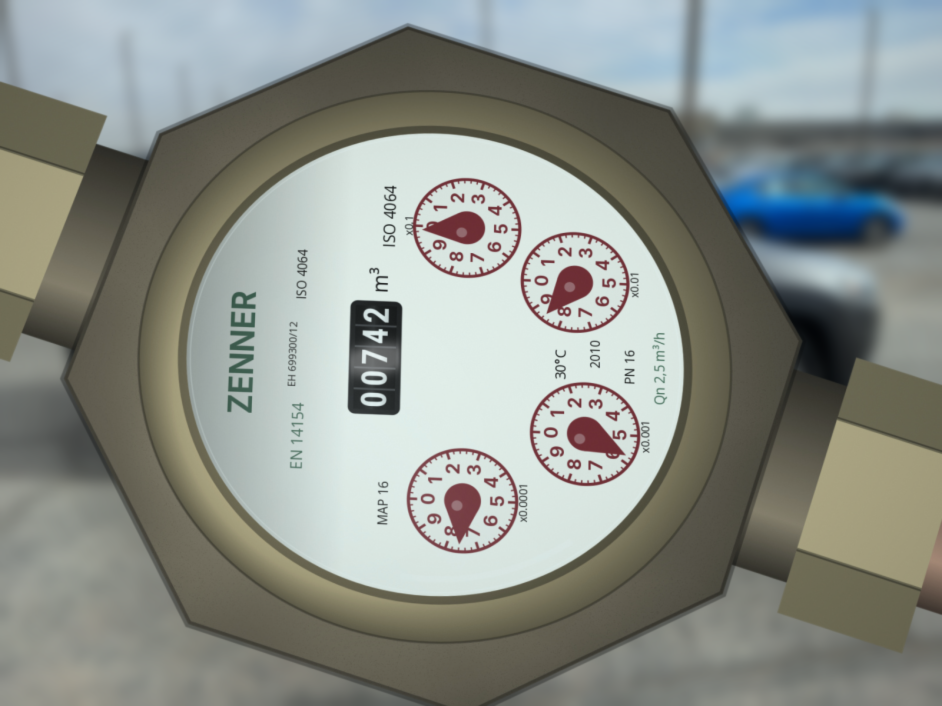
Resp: 741.9857 m³
